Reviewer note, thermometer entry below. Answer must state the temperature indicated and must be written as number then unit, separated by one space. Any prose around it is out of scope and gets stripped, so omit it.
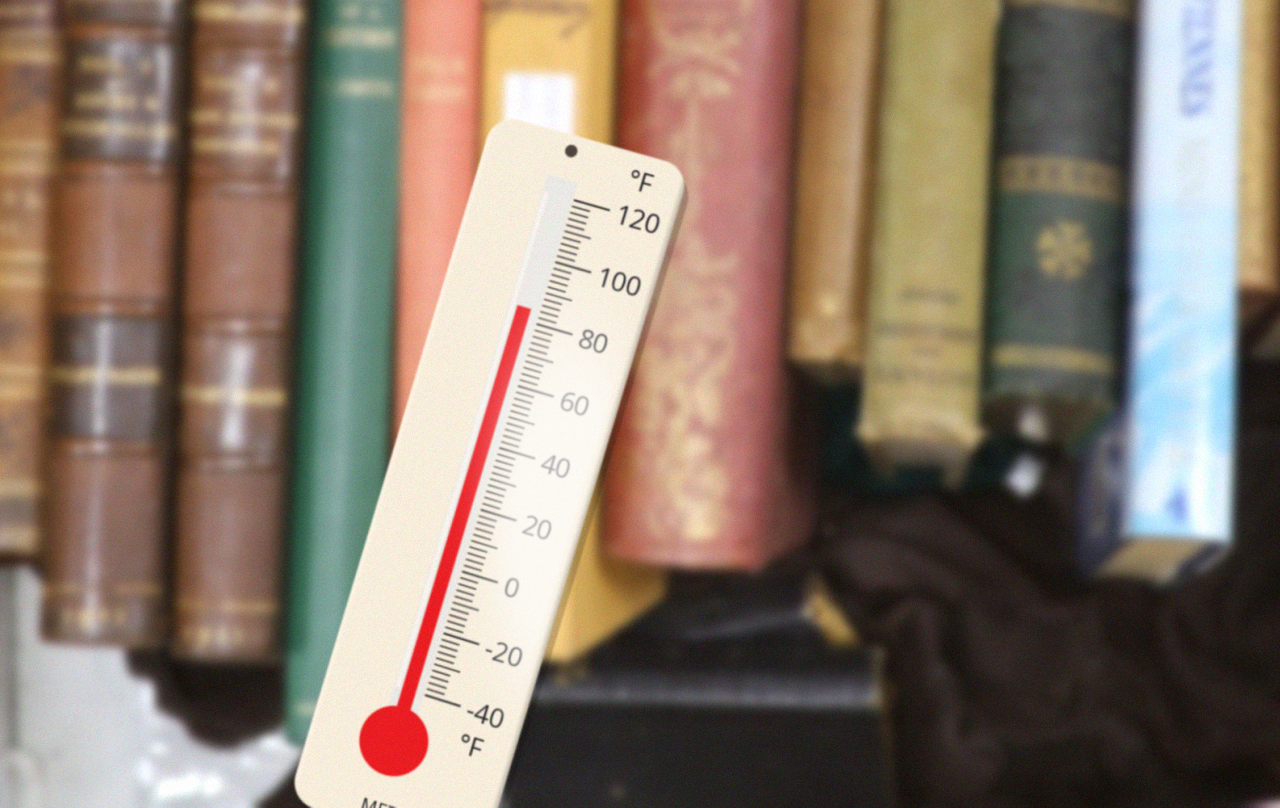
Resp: 84 °F
